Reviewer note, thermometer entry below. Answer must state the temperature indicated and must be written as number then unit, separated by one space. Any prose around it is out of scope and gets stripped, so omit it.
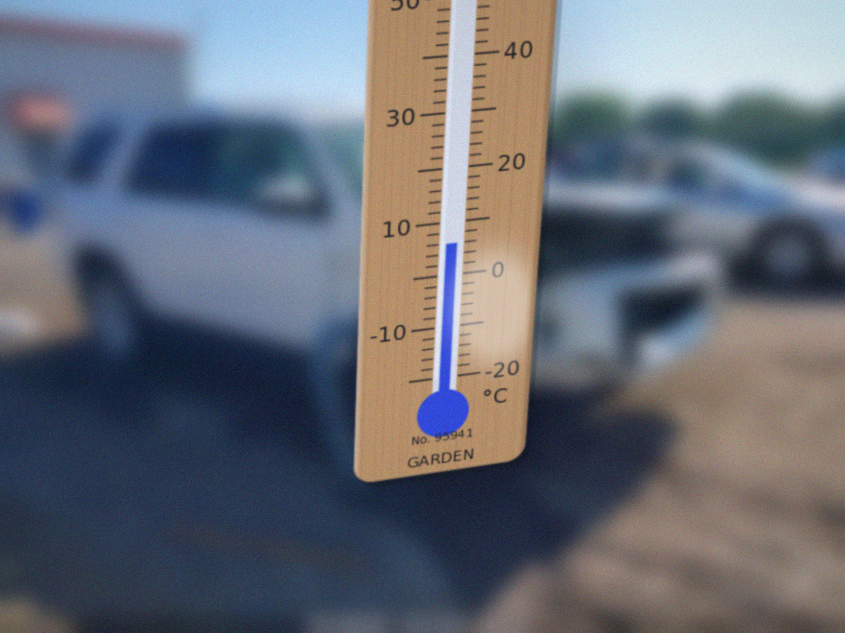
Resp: 6 °C
